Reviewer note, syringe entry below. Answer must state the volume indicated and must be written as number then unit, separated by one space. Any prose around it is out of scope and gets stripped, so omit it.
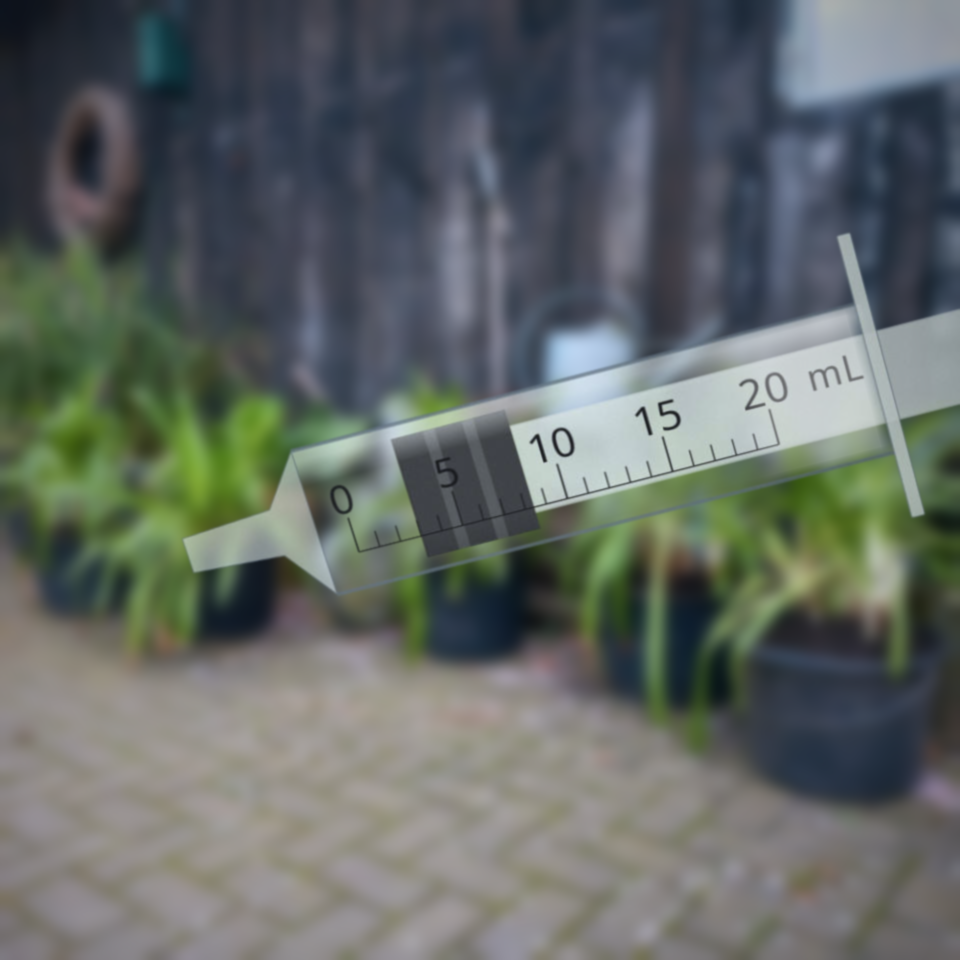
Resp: 3 mL
